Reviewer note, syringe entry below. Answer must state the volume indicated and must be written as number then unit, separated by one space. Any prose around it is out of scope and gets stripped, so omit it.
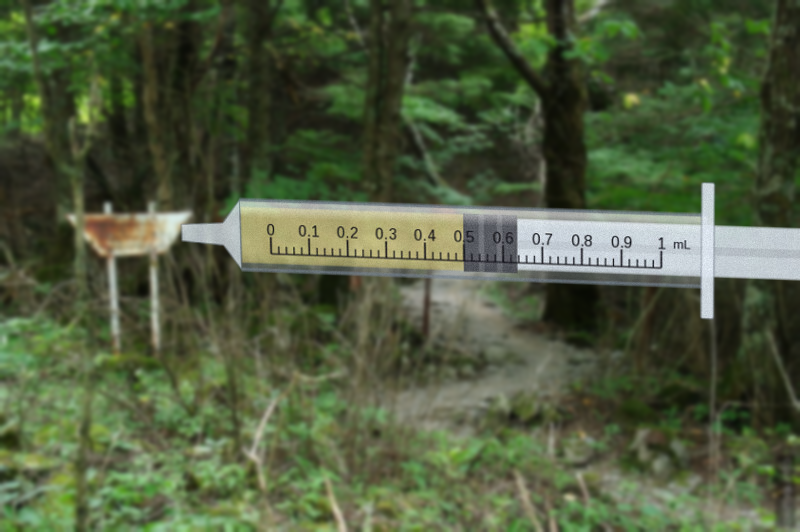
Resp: 0.5 mL
